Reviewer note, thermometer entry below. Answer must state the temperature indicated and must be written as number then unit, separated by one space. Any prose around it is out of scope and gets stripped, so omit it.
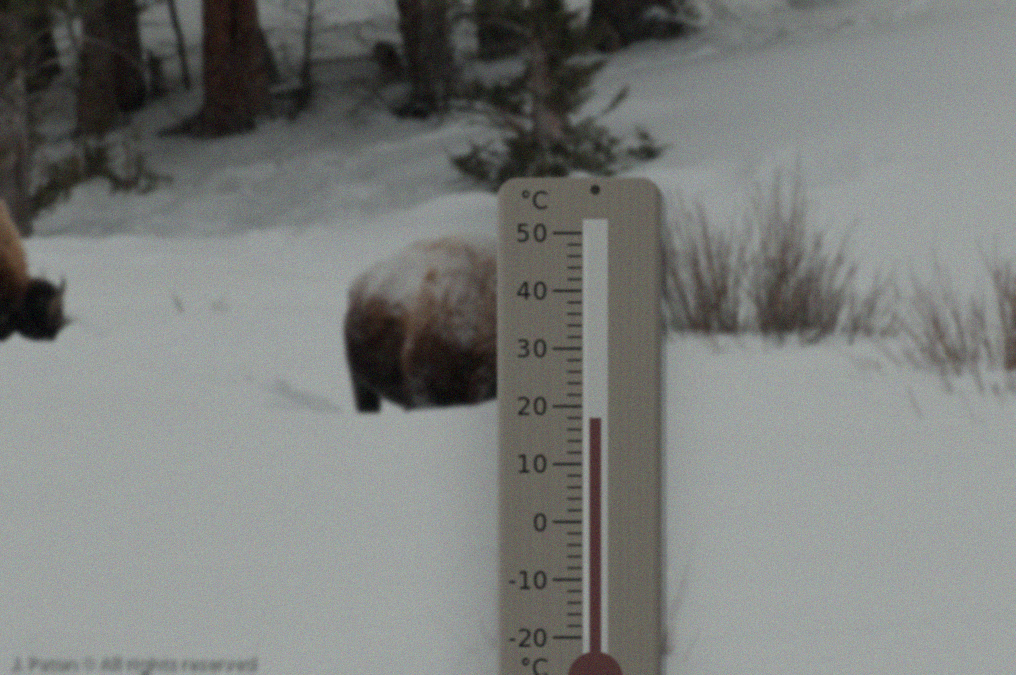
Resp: 18 °C
